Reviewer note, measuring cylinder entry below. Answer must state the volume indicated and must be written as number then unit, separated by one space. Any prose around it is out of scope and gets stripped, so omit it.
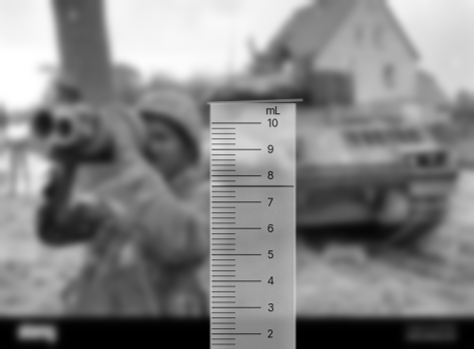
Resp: 7.6 mL
